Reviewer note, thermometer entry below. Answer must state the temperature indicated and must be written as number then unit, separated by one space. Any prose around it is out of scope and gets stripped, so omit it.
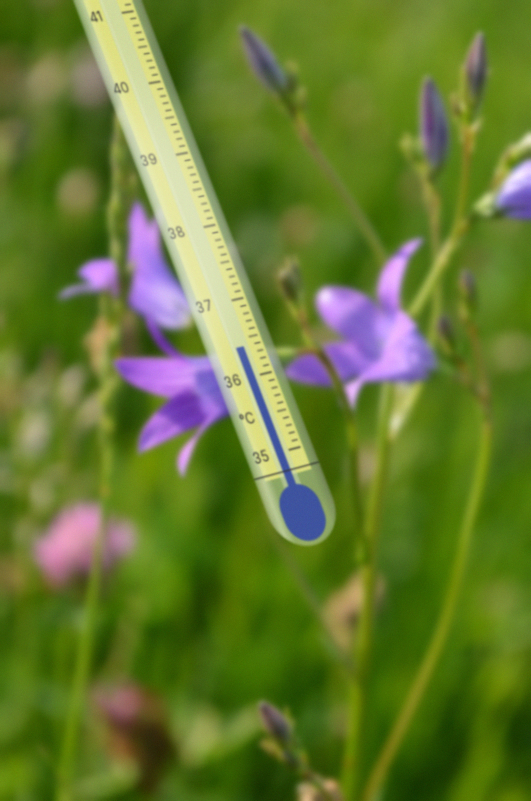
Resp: 36.4 °C
